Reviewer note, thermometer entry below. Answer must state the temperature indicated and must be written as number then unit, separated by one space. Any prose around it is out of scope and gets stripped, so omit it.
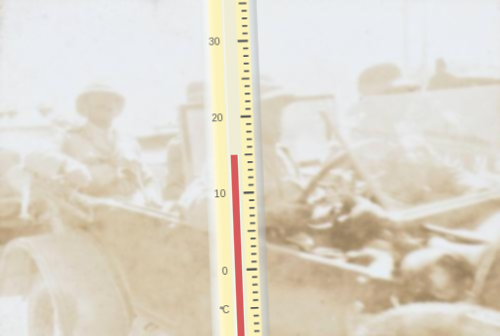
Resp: 15 °C
